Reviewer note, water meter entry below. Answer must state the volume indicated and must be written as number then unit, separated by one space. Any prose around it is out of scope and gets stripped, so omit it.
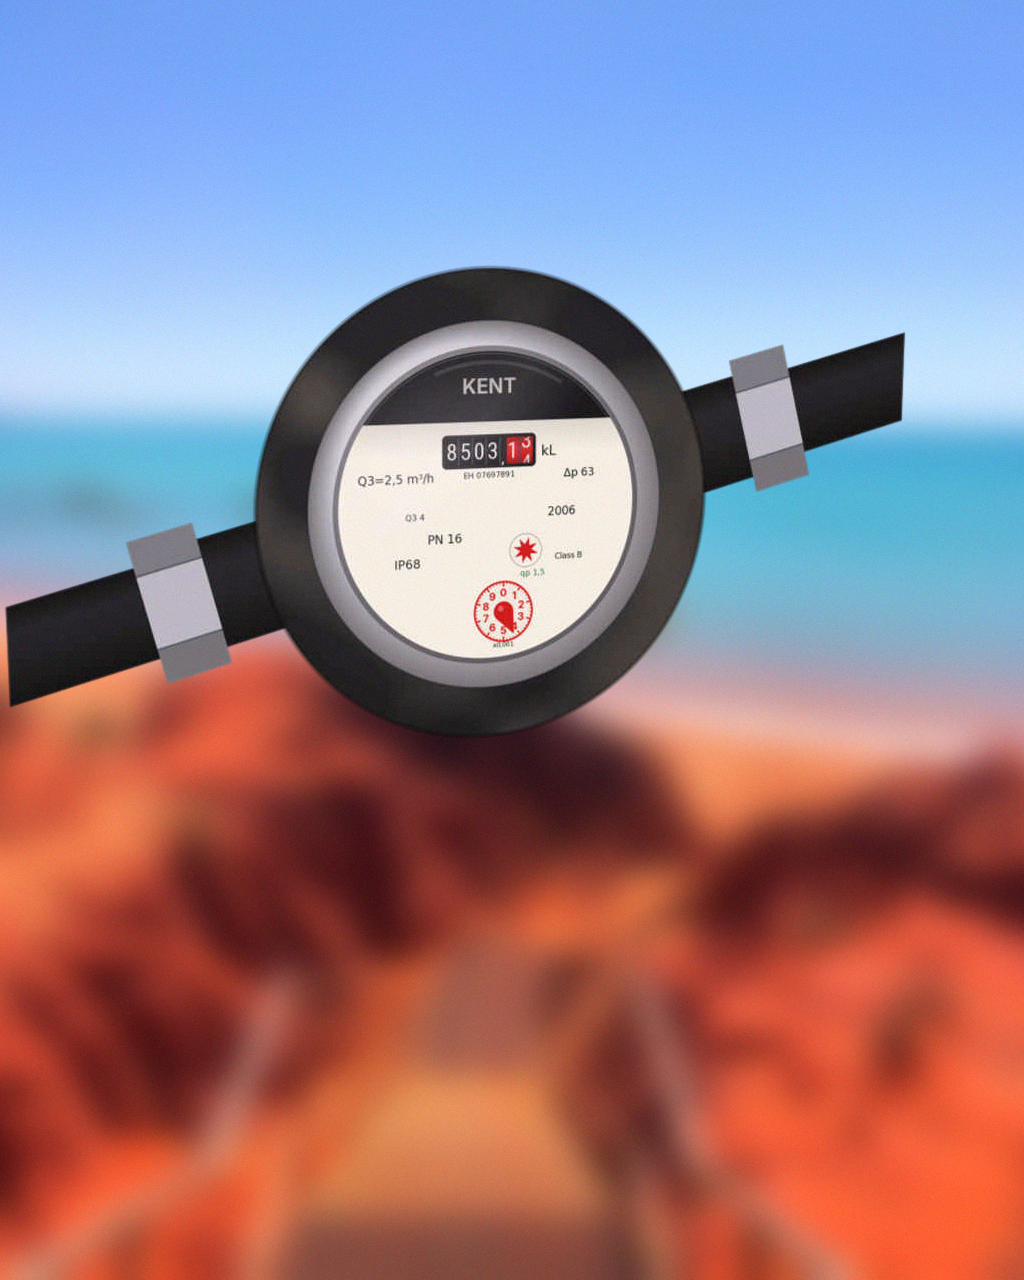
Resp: 8503.134 kL
